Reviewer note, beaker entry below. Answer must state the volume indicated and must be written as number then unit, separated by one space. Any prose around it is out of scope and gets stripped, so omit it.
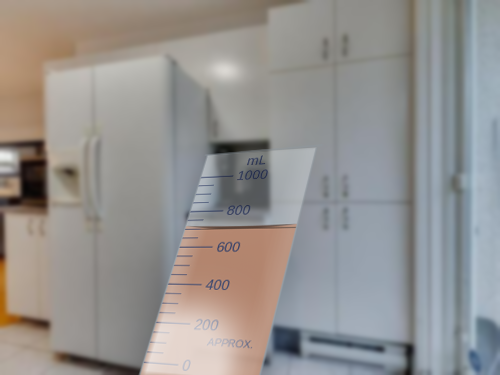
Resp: 700 mL
